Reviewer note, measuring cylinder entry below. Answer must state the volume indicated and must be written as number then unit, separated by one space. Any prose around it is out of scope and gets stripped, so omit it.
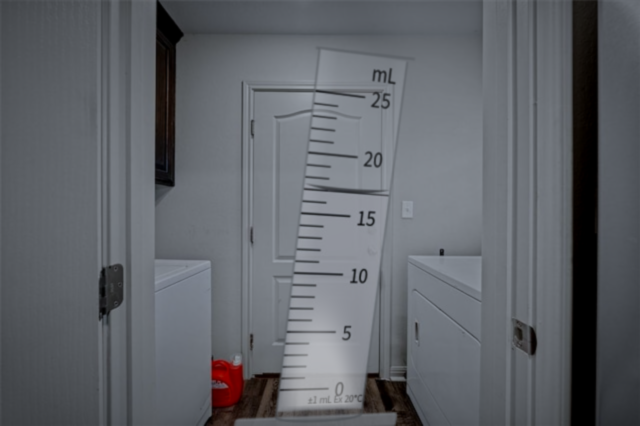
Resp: 17 mL
